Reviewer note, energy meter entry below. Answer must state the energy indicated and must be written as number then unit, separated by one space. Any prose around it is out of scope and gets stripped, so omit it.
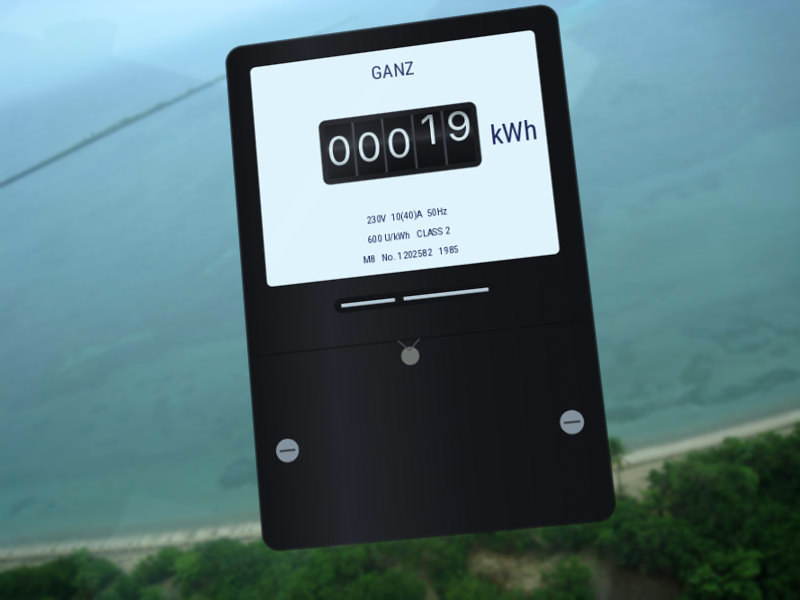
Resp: 19 kWh
